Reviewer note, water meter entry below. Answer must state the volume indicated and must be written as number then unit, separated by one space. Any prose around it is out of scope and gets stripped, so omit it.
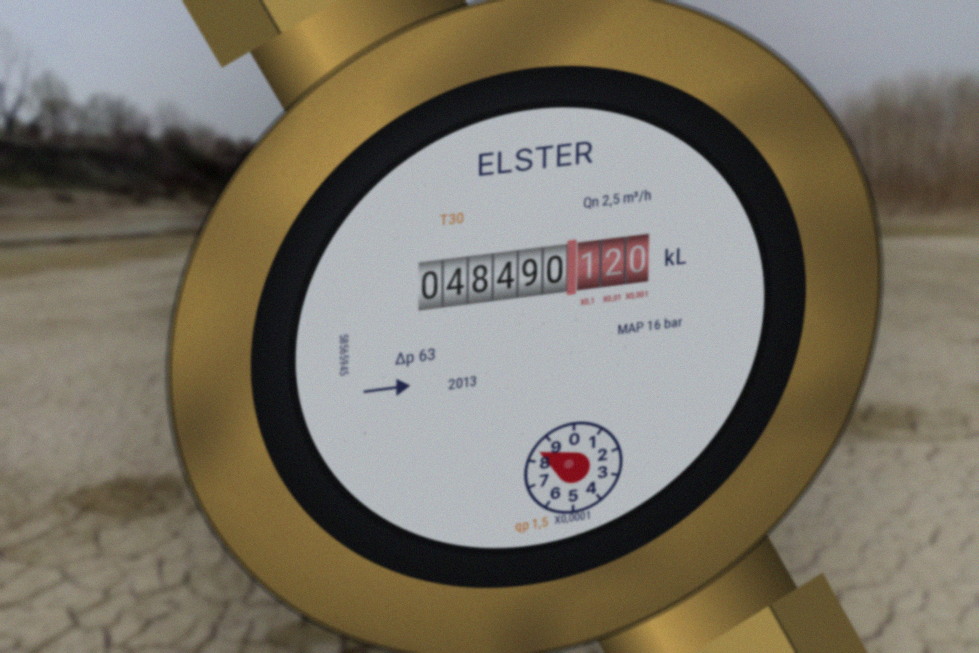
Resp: 48490.1208 kL
